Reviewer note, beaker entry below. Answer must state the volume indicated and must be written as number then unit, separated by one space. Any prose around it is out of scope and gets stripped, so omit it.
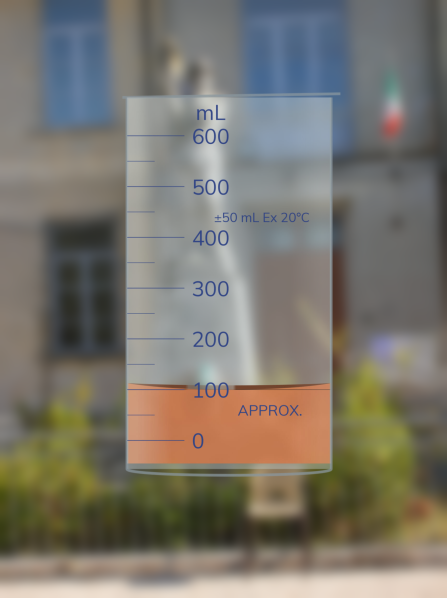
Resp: 100 mL
